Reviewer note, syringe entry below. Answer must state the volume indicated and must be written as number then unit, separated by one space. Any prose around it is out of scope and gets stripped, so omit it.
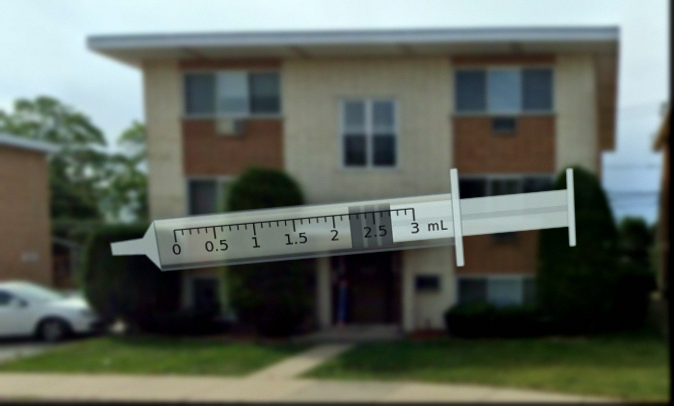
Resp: 2.2 mL
